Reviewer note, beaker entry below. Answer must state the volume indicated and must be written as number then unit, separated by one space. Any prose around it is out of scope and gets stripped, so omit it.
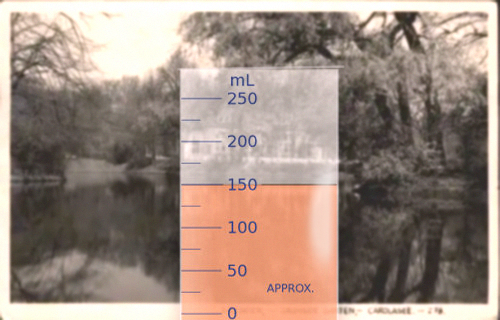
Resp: 150 mL
